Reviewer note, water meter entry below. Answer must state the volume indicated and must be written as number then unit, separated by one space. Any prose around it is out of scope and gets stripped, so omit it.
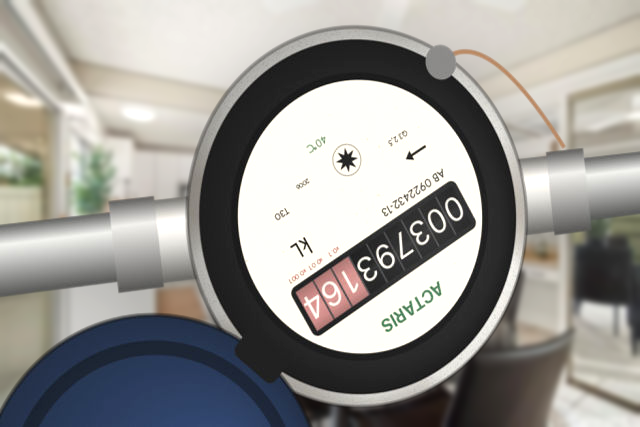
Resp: 3793.164 kL
